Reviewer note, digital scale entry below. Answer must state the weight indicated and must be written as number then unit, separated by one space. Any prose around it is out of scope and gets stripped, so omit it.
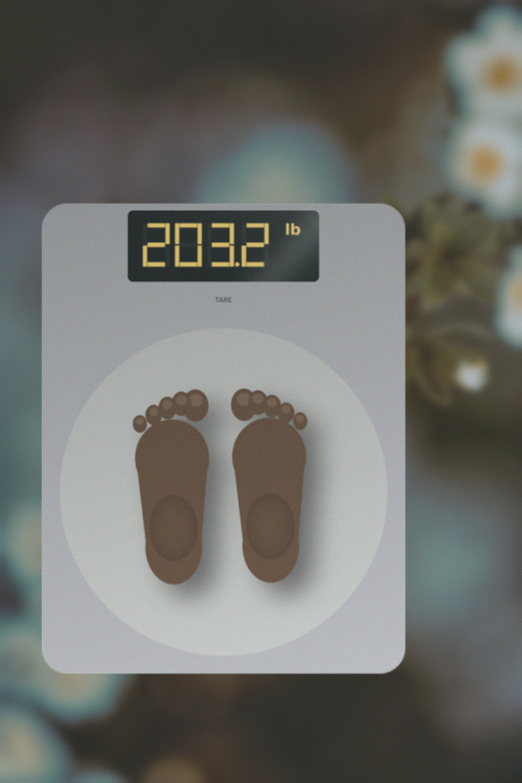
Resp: 203.2 lb
